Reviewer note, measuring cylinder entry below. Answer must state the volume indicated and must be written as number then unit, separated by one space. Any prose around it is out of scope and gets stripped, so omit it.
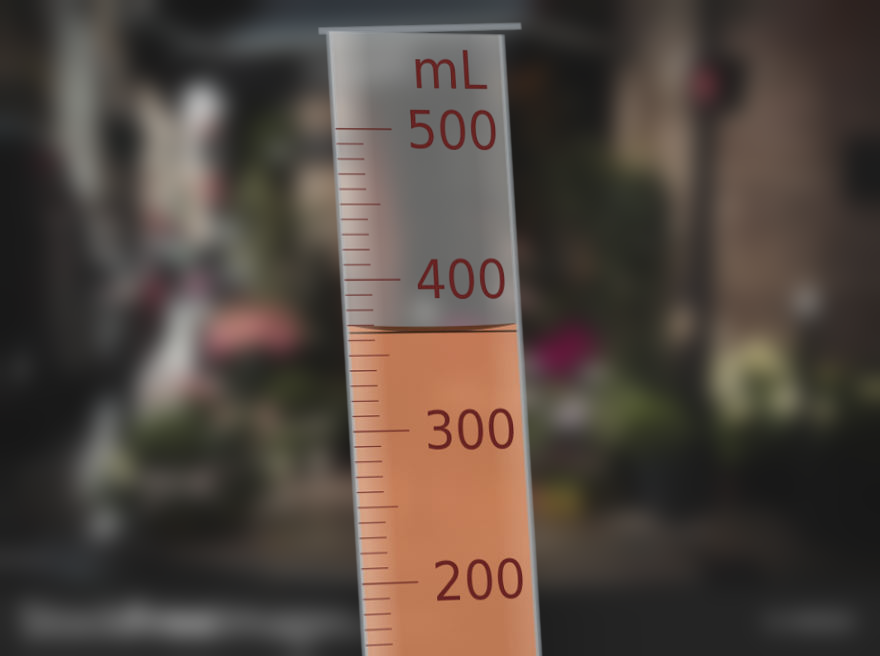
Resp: 365 mL
